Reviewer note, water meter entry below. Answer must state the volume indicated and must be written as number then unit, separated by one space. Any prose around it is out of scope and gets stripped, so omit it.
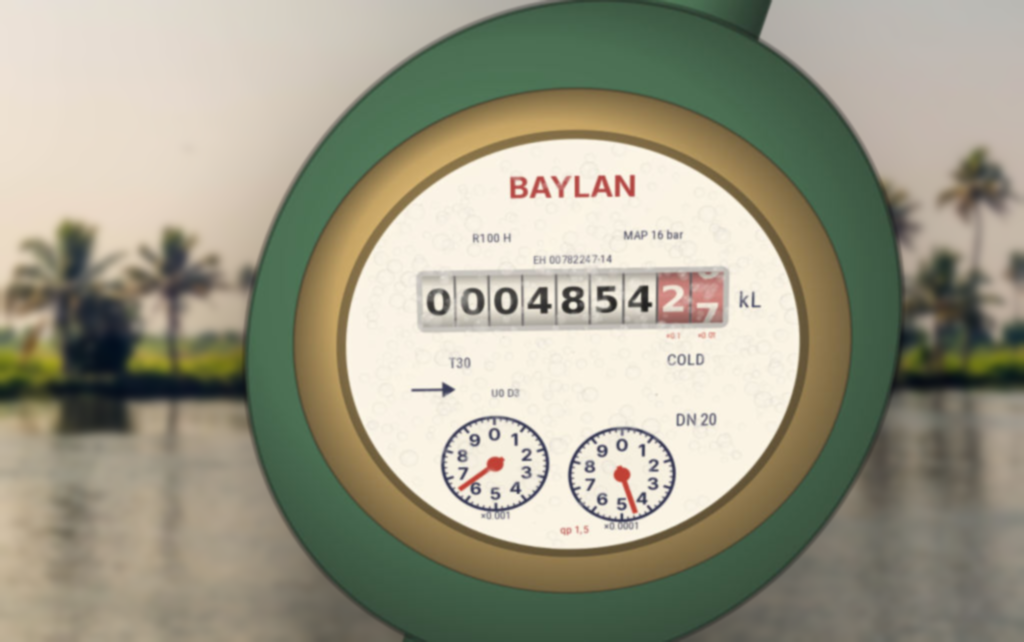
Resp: 4854.2664 kL
